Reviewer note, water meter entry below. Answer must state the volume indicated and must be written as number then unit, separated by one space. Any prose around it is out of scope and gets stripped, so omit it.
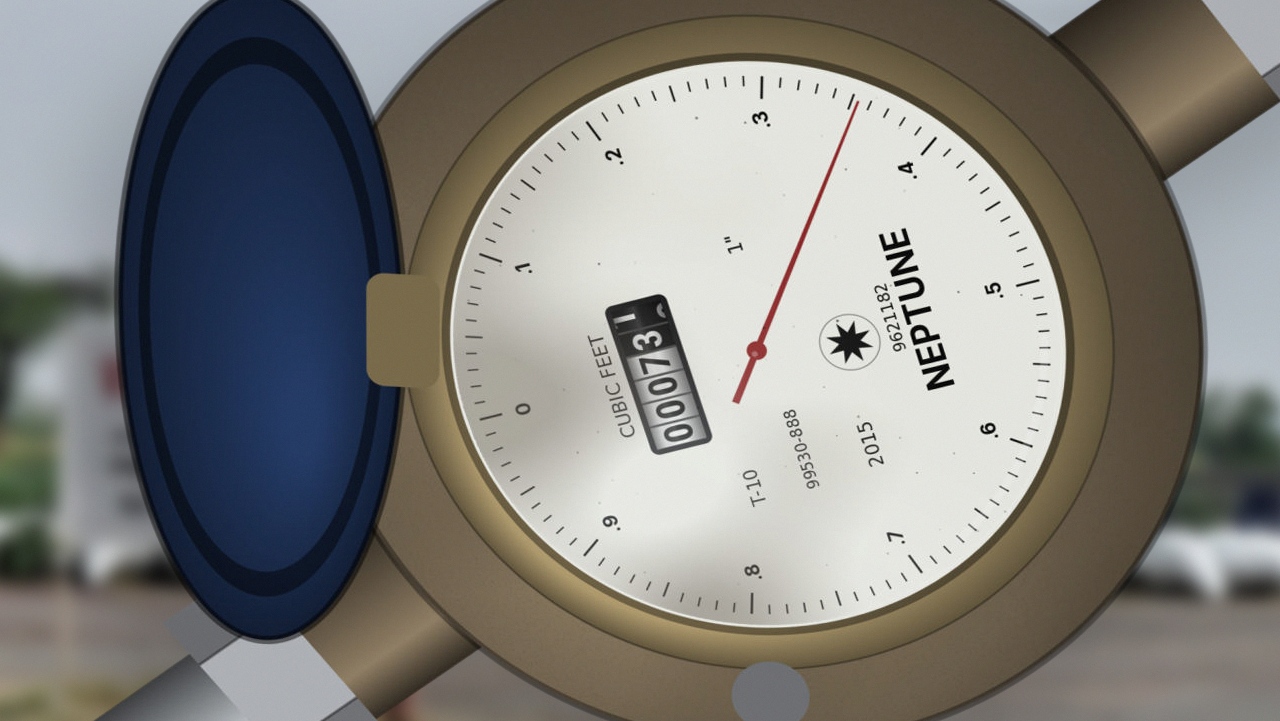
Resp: 731.35 ft³
